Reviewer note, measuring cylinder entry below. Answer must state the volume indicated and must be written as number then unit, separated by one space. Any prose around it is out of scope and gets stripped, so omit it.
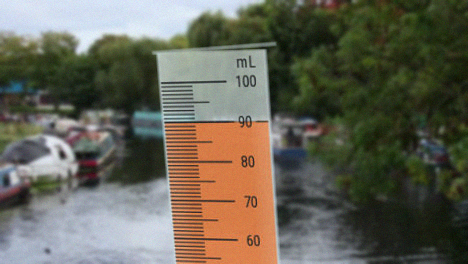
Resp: 90 mL
